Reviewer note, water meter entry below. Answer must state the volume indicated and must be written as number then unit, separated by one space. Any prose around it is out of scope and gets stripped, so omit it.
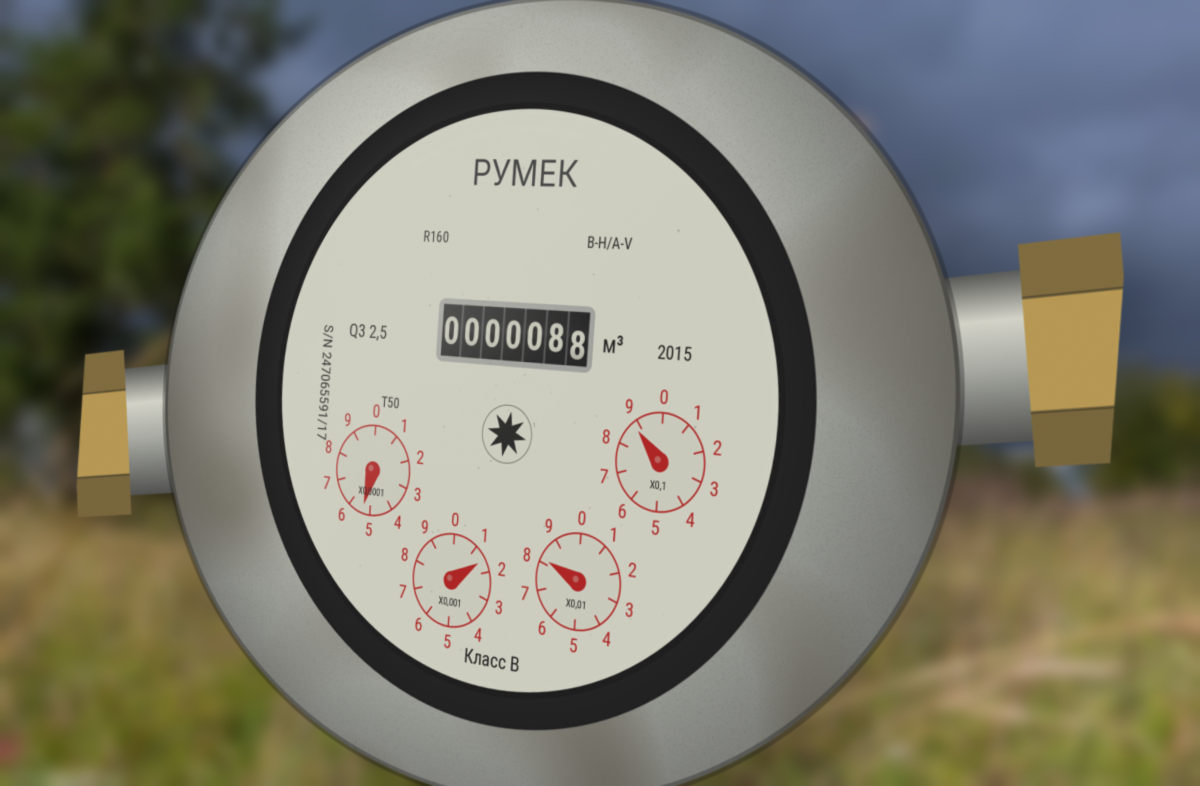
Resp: 87.8815 m³
